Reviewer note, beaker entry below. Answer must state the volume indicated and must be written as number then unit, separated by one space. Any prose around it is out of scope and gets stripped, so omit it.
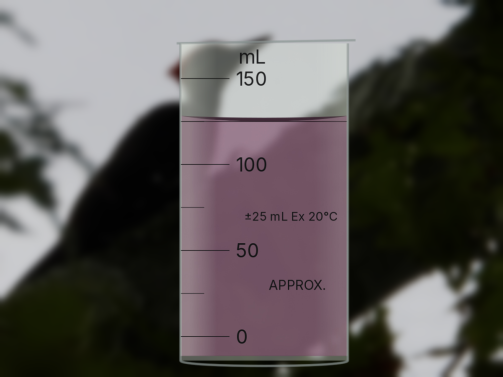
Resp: 125 mL
